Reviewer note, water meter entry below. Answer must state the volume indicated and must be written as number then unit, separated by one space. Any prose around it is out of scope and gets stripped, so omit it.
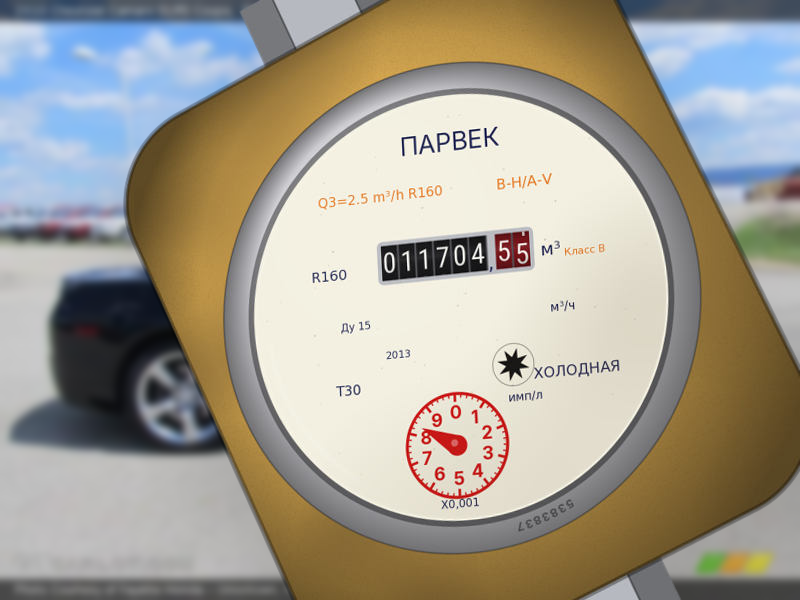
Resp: 11704.548 m³
